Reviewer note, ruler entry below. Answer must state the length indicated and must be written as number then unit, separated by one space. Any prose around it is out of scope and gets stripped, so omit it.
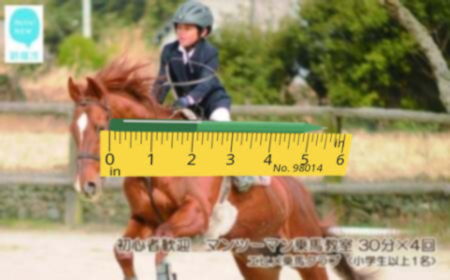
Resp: 5.5 in
